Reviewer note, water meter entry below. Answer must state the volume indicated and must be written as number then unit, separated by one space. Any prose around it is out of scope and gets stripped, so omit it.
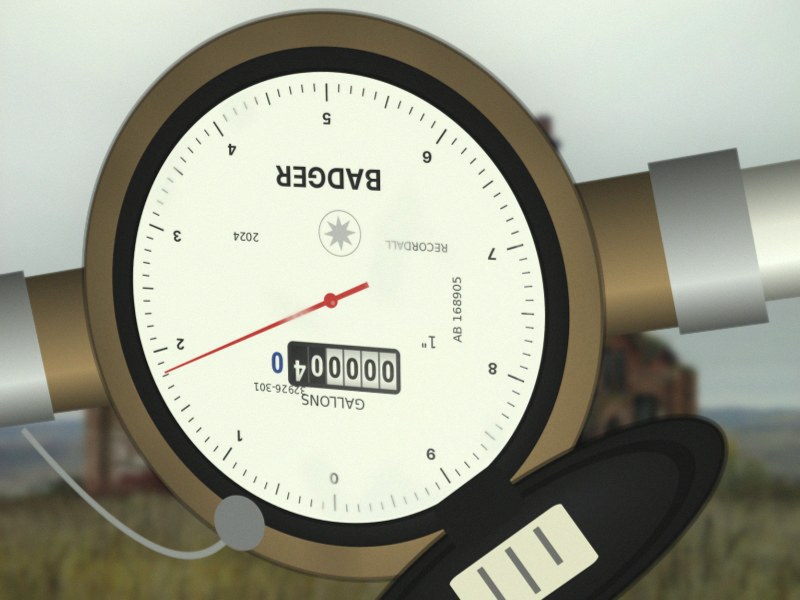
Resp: 41.8 gal
